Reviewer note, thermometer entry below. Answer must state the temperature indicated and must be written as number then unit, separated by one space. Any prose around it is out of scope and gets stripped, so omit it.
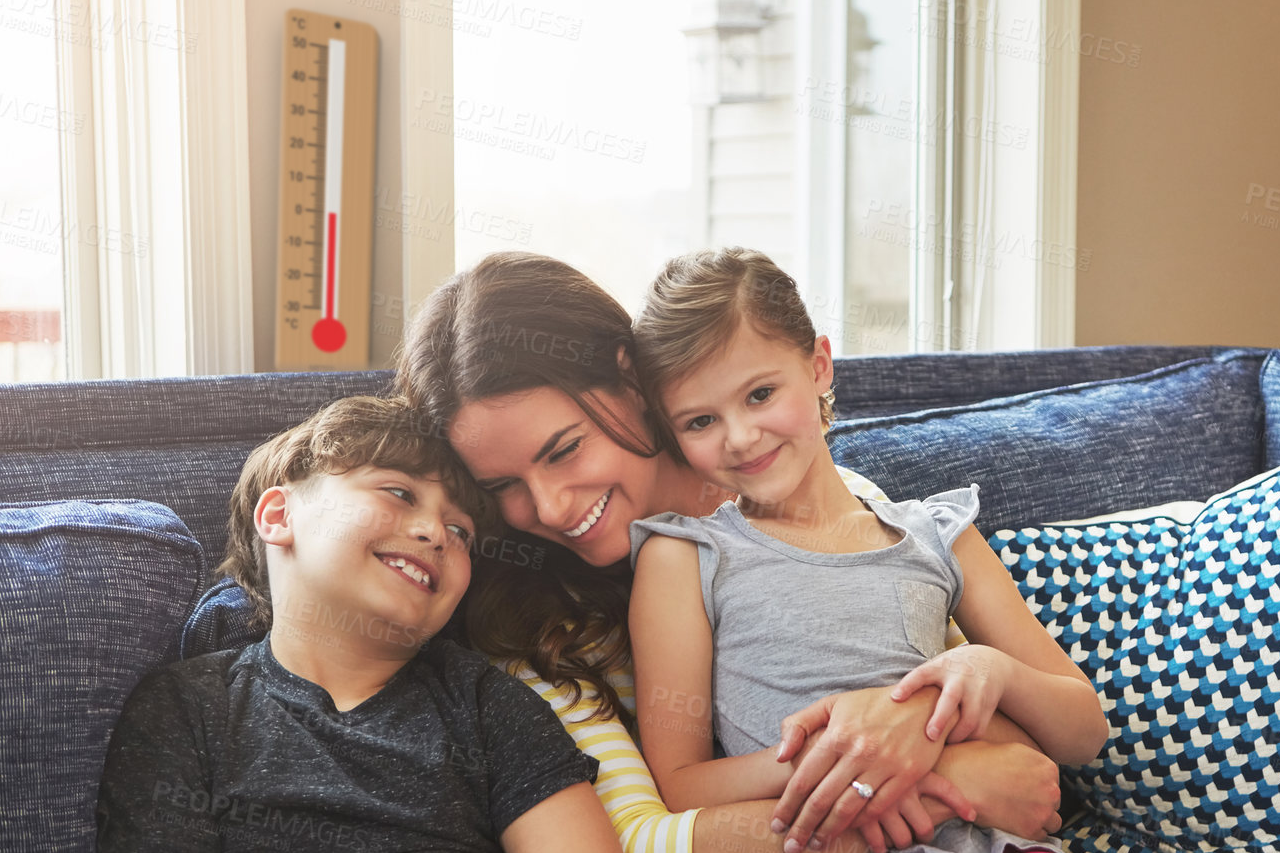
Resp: 0 °C
